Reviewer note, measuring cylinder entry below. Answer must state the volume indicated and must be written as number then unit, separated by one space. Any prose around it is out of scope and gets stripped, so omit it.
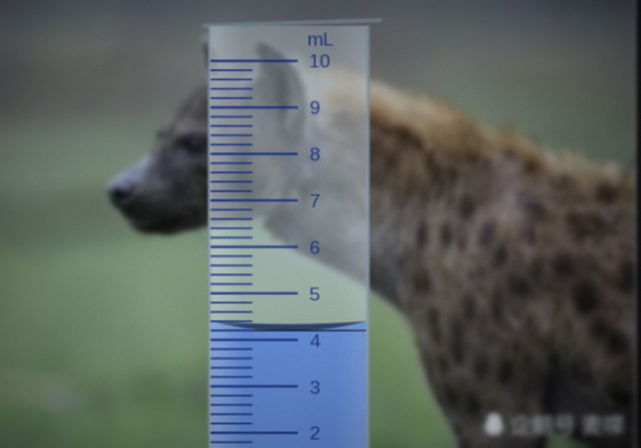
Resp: 4.2 mL
